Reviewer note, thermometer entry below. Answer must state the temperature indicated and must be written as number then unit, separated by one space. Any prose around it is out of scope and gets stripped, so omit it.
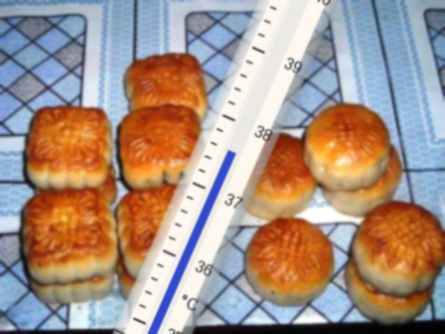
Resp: 37.6 °C
